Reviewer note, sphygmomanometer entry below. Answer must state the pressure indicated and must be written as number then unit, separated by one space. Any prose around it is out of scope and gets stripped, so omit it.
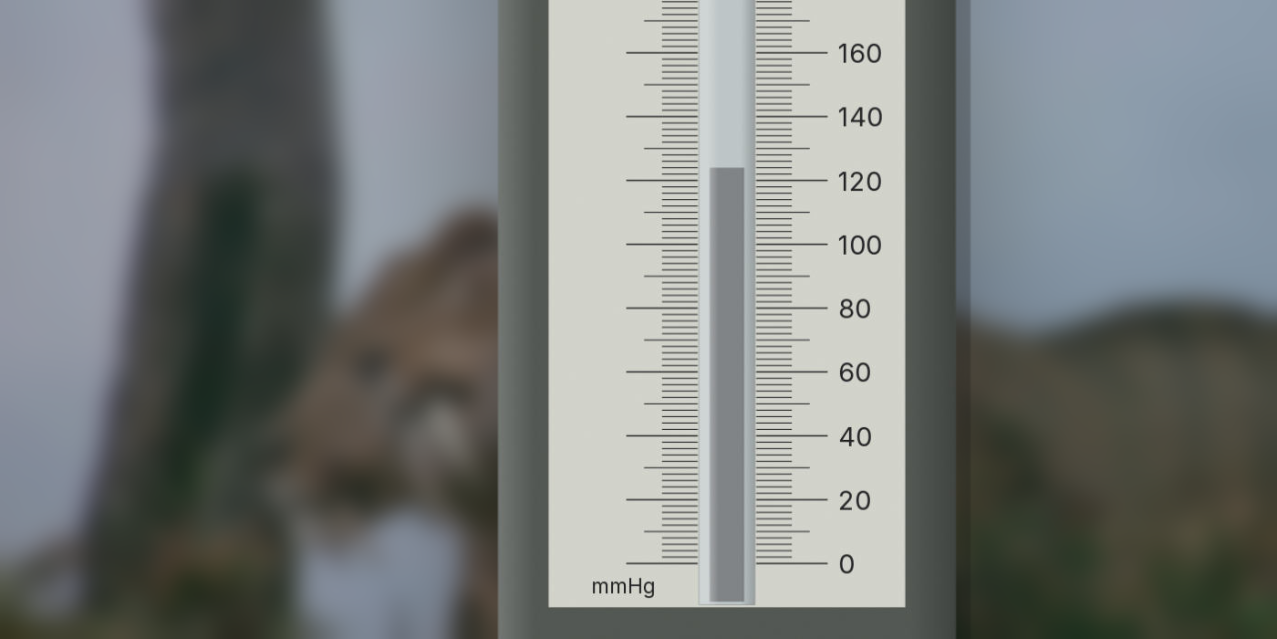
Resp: 124 mmHg
